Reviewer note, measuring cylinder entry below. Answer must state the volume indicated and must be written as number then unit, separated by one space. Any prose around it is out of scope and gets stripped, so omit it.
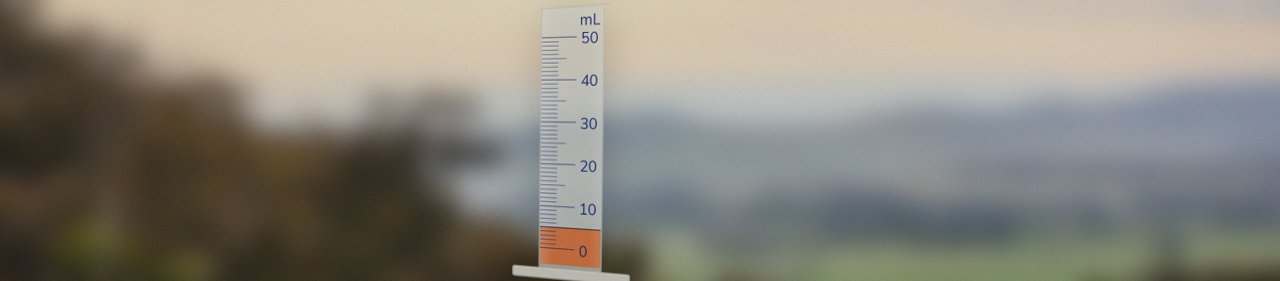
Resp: 5 mL
